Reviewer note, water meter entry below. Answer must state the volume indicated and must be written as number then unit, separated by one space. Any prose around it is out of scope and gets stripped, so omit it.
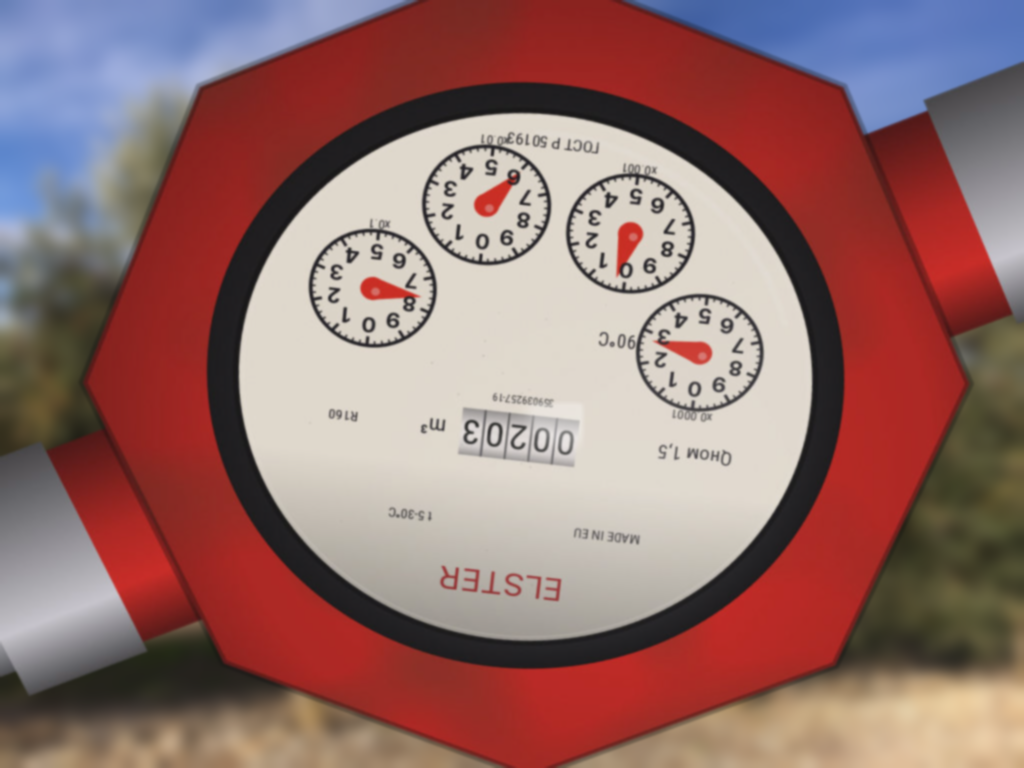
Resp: 203.7602 m³
